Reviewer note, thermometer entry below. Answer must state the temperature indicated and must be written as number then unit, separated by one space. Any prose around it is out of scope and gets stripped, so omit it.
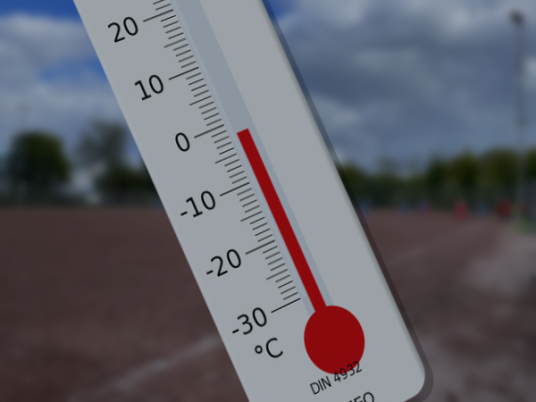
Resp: -2 °C
